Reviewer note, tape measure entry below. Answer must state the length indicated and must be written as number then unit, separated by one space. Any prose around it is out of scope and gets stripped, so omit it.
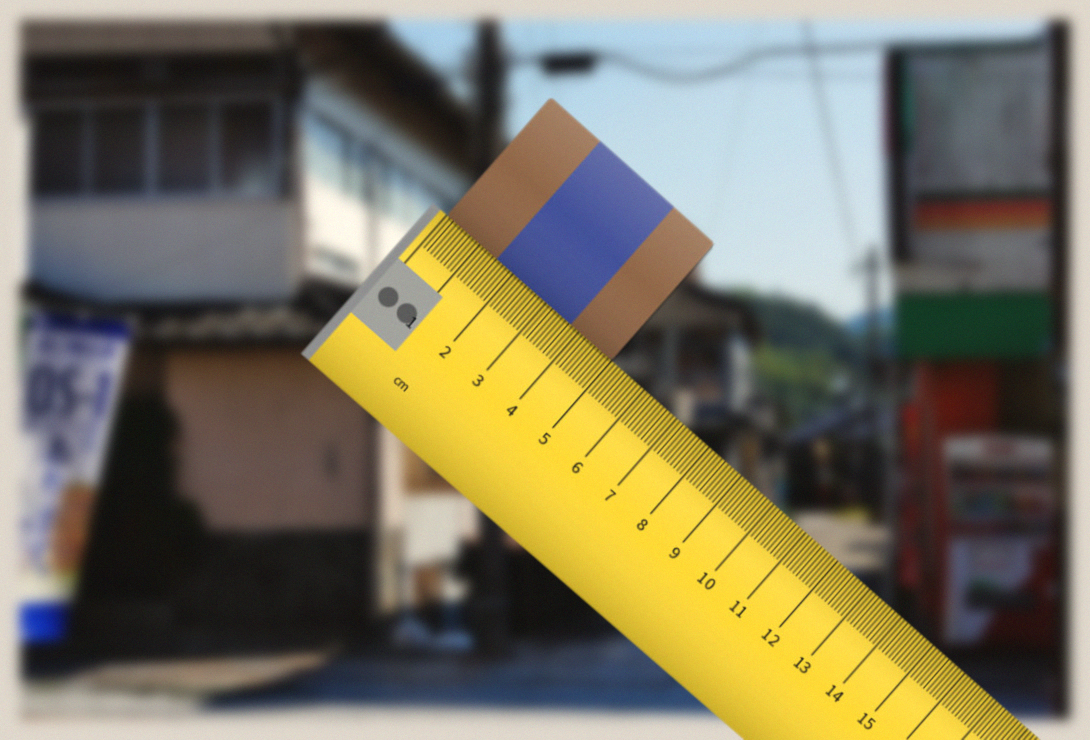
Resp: 5 cm
